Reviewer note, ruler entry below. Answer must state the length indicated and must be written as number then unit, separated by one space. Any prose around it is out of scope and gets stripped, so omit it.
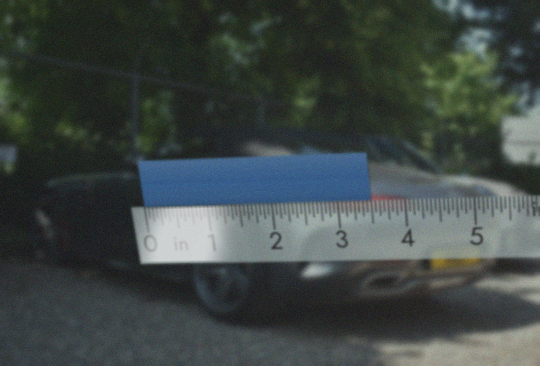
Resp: 3.5 in
